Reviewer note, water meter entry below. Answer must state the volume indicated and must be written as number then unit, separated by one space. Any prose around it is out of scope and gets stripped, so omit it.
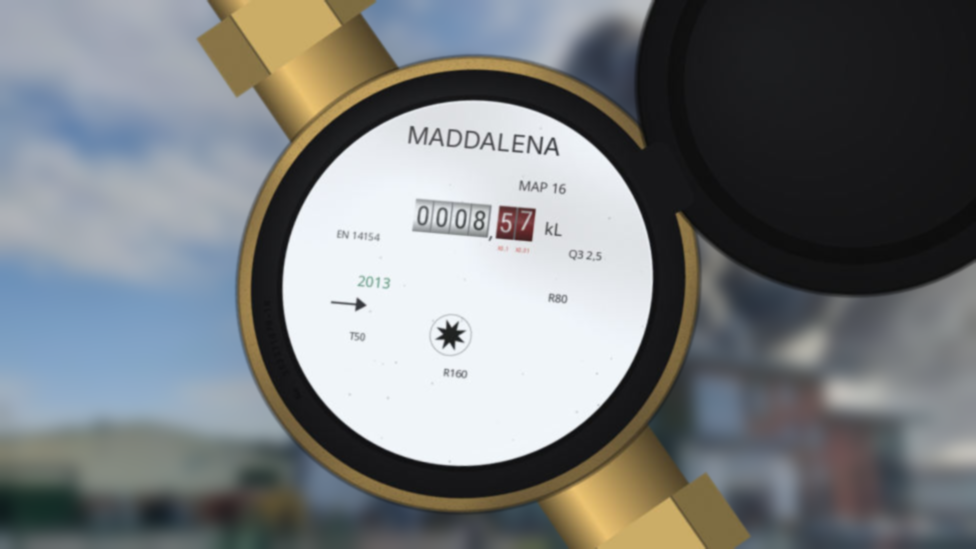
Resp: 8.57 kL
